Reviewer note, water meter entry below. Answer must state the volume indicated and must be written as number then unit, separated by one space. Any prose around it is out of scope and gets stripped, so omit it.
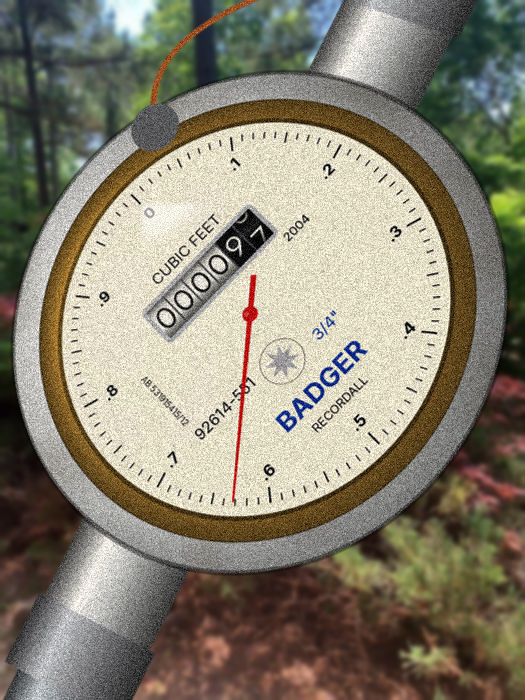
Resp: 96.63 ft³
